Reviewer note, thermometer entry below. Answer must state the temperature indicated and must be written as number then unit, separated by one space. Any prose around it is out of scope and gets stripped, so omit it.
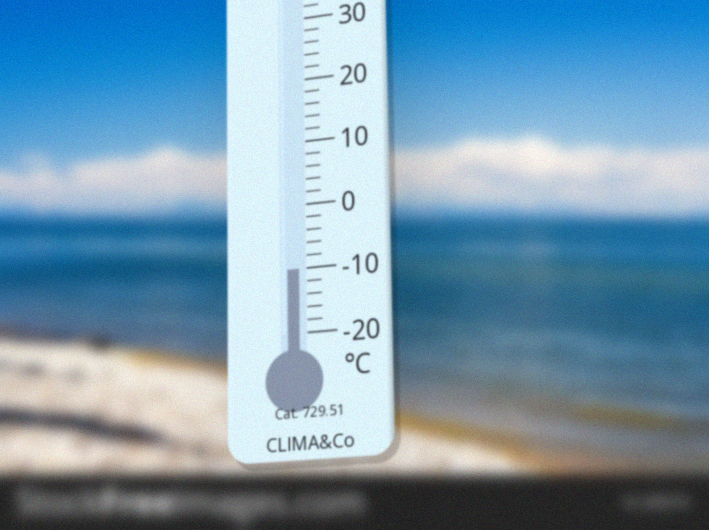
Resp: -10 °C
